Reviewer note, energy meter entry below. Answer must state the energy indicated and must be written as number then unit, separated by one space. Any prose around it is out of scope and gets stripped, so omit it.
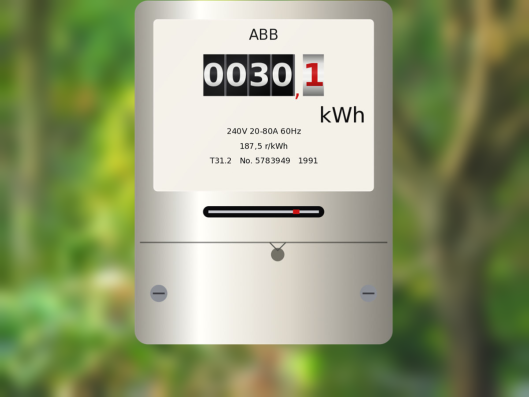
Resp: 30.1 kWh
